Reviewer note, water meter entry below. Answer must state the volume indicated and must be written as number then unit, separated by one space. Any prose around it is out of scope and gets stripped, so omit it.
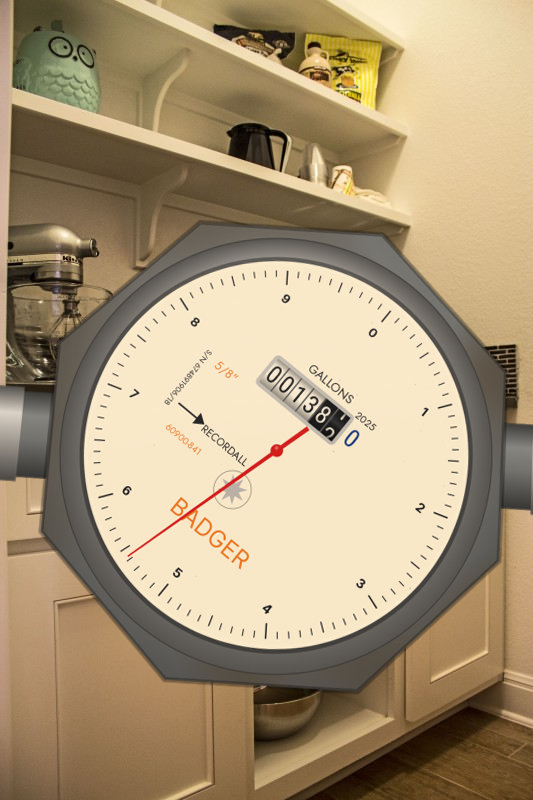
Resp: 13815.4 gal
